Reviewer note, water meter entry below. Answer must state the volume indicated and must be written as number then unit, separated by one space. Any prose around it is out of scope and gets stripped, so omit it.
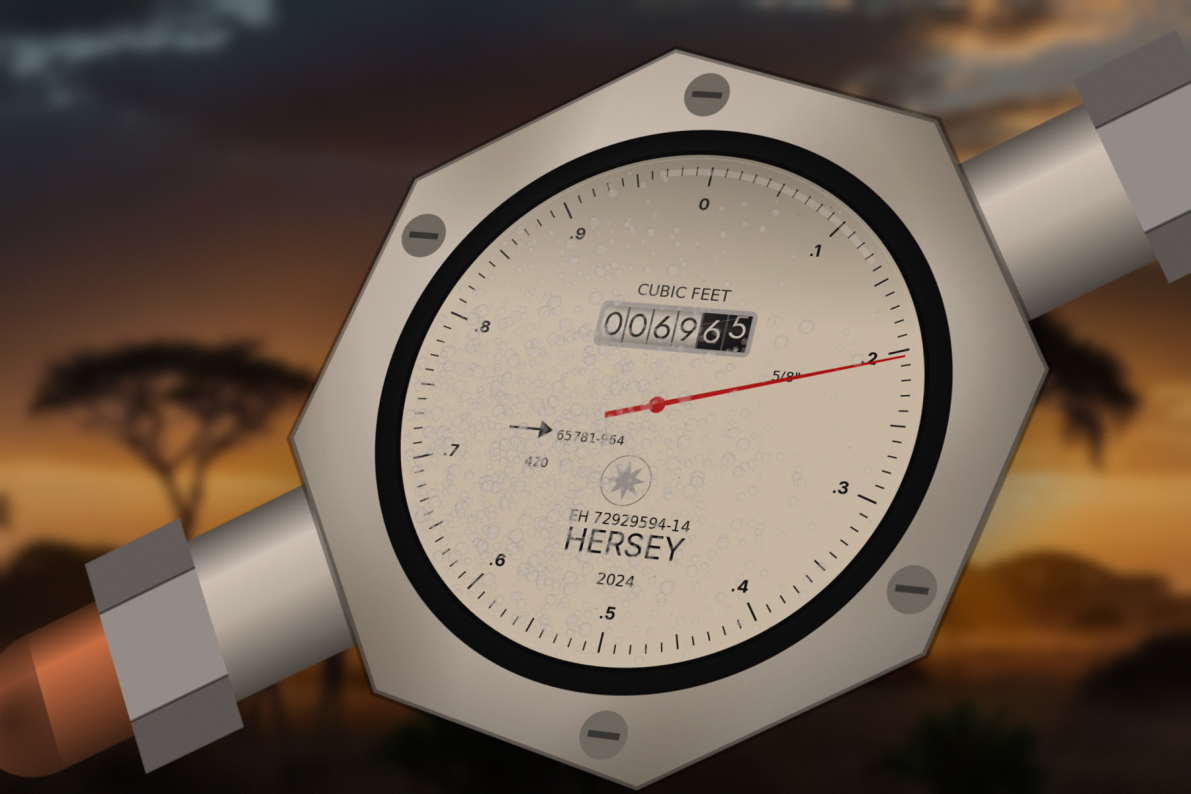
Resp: 6965.20 ft³
